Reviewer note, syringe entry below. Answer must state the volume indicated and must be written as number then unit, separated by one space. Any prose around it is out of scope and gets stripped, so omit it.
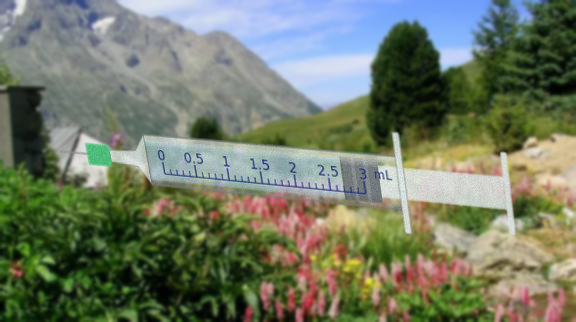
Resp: 2.7 mL
